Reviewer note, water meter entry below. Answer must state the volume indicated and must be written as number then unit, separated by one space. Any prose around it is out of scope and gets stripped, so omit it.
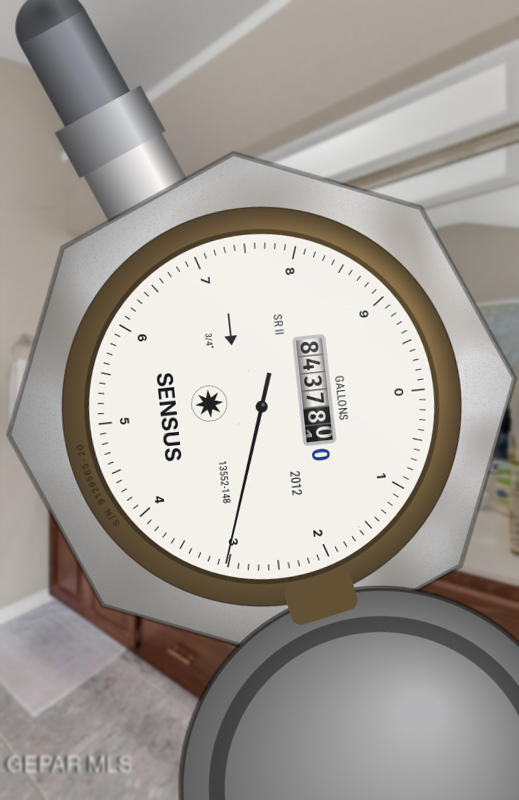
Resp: 8437803.0 gal
